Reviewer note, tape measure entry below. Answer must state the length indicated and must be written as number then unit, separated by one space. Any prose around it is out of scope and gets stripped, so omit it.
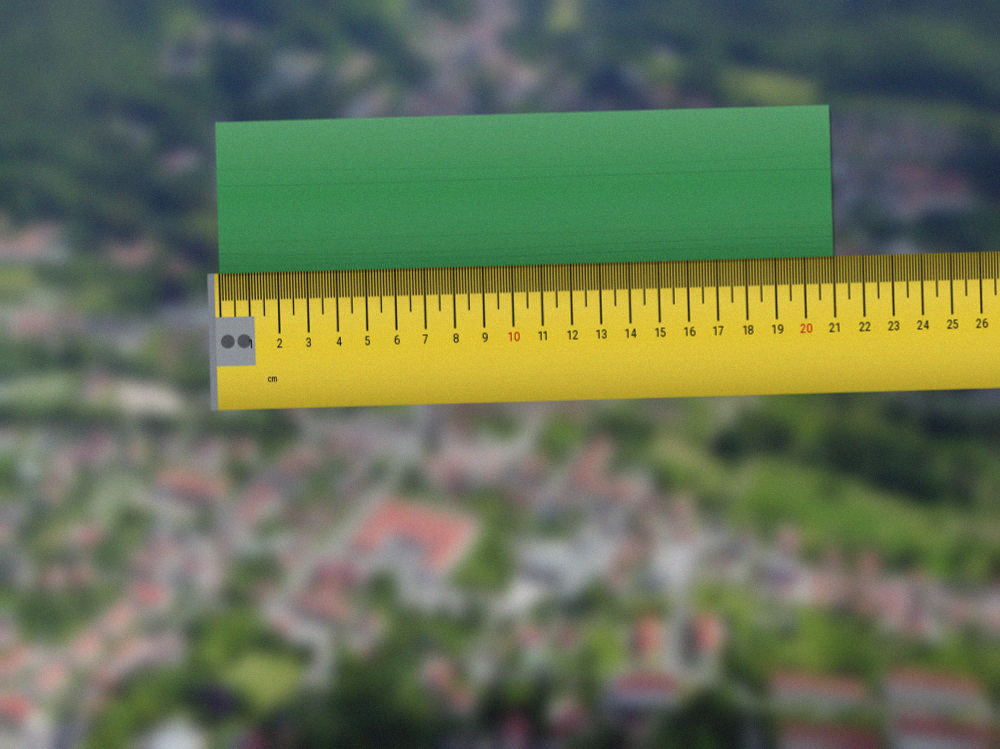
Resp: 21 cm
